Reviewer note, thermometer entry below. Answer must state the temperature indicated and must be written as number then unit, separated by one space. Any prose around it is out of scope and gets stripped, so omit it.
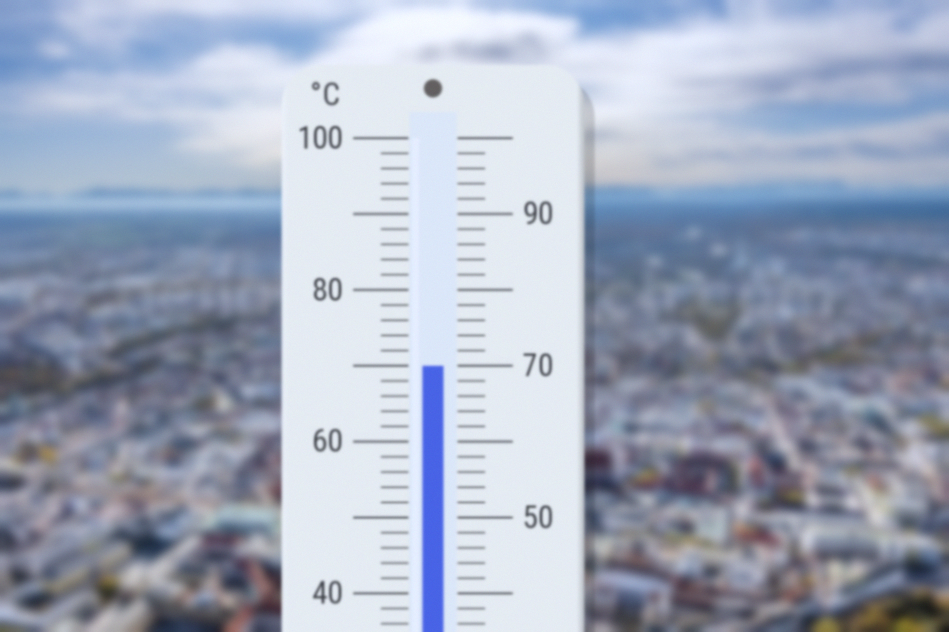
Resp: 70 °C
